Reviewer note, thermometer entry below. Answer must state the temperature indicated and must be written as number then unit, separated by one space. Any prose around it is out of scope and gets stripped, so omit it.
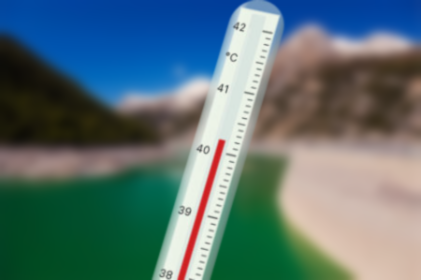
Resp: 40.2 °C
